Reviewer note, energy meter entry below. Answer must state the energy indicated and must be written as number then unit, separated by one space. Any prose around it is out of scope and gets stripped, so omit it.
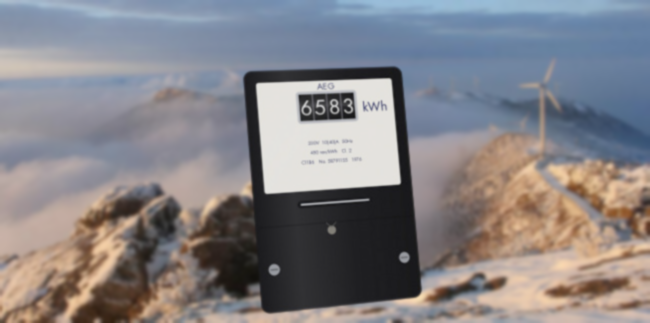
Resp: 6583 kWh
